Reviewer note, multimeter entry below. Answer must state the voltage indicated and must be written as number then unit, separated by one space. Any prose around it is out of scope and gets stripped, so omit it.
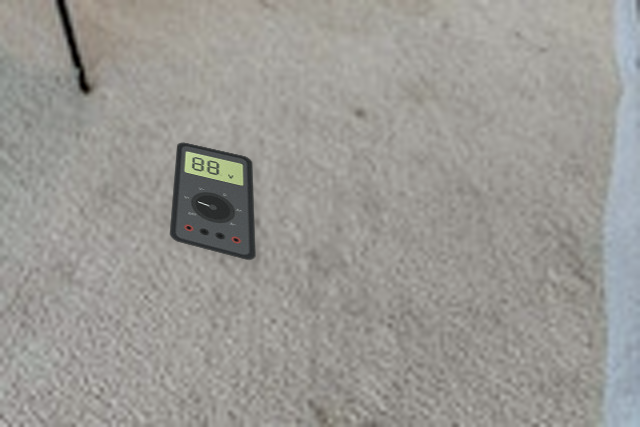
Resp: 88 V
